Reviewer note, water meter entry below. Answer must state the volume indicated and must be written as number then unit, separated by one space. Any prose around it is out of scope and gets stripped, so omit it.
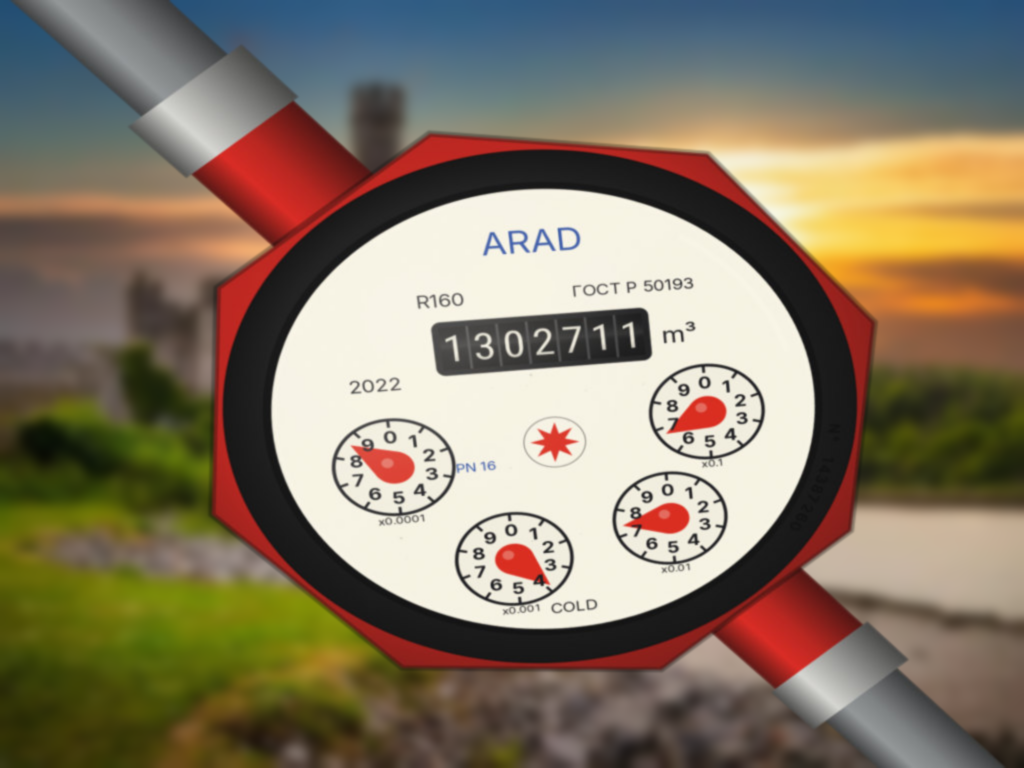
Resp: 1302711.6738 m³
